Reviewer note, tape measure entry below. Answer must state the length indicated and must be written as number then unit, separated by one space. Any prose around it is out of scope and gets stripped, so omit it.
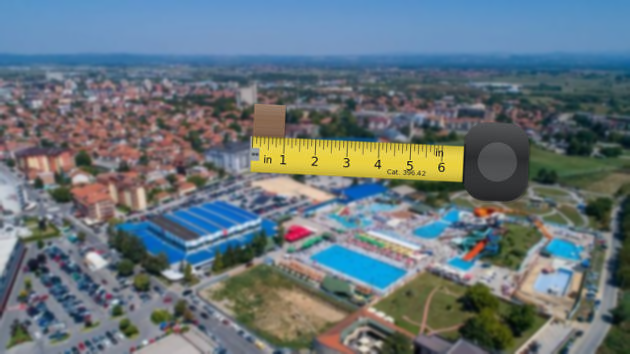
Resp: 1 in
